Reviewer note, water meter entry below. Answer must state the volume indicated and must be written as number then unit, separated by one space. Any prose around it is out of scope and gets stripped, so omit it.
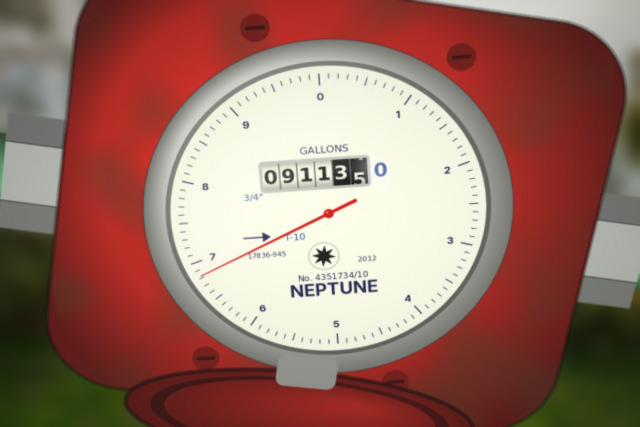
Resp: 911346.8 gal
